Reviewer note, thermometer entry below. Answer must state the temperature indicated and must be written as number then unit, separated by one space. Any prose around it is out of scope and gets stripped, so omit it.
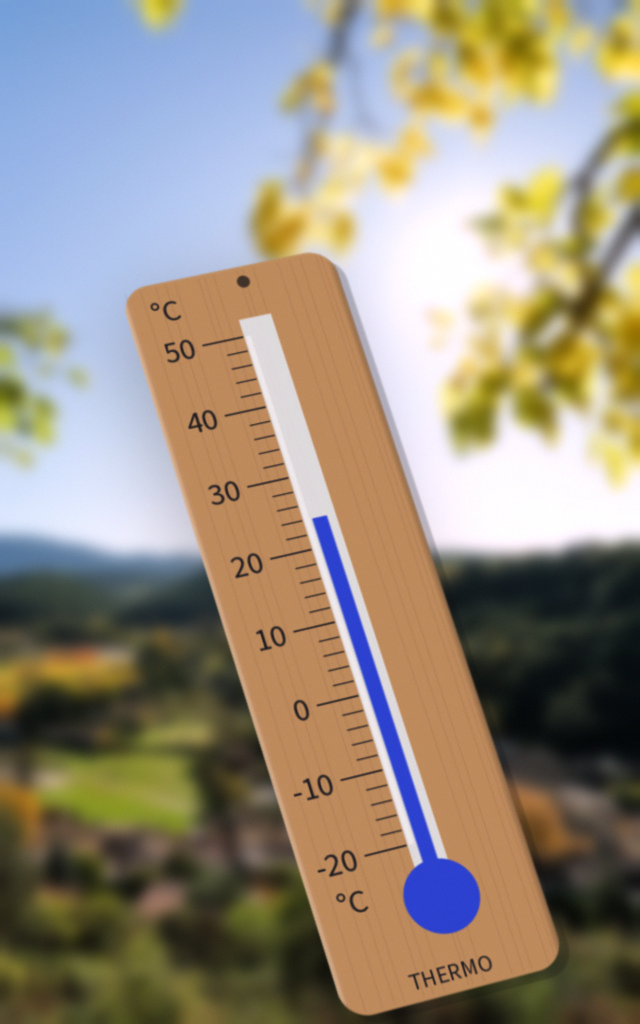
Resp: 24 °C
